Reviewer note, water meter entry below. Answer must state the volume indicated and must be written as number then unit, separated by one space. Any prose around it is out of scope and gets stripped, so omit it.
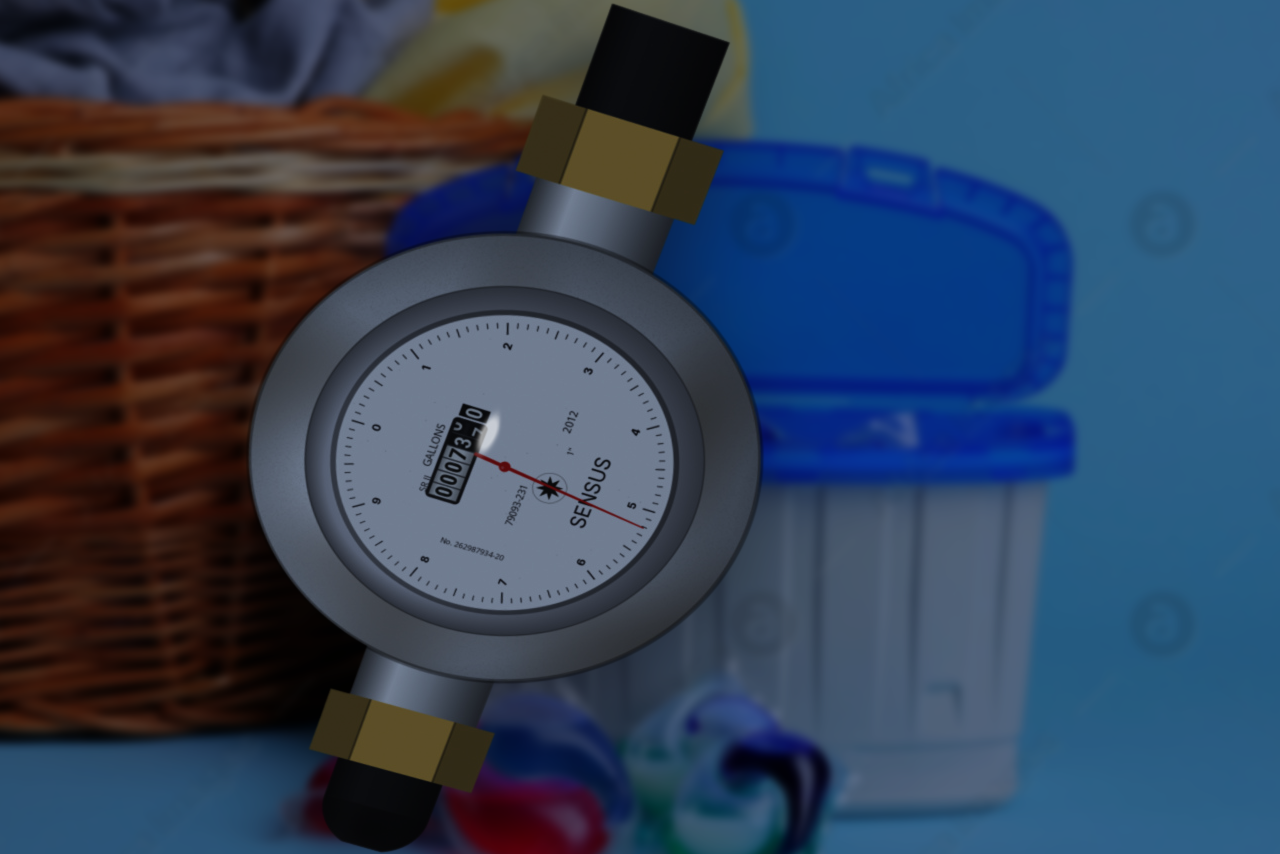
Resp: 7365.2 gal
